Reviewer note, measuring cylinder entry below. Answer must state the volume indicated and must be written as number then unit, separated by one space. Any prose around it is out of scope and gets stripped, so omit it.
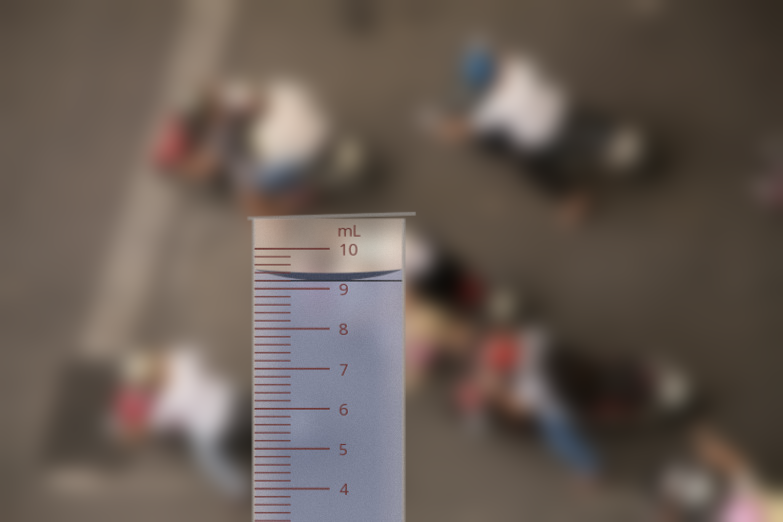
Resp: 9.2 mL
